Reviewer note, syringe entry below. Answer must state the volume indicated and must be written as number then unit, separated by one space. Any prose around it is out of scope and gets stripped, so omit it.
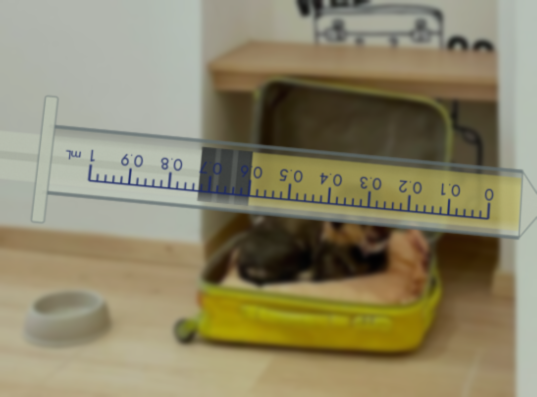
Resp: 0.6 mL
